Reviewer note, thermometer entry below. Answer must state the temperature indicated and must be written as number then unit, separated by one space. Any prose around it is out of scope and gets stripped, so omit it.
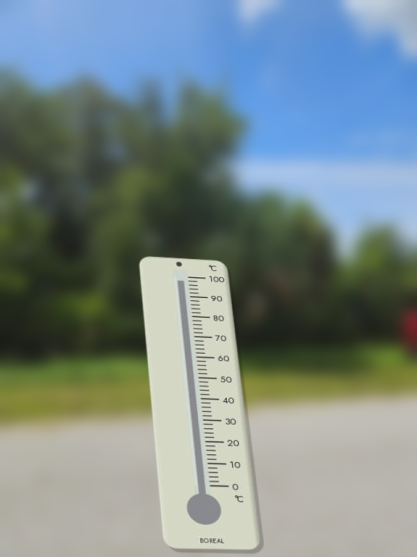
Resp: 98 °C
